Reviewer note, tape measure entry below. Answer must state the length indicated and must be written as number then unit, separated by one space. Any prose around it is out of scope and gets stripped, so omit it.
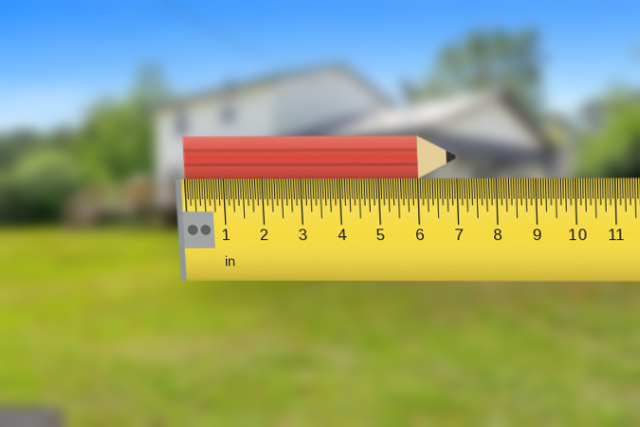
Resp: 7 in
